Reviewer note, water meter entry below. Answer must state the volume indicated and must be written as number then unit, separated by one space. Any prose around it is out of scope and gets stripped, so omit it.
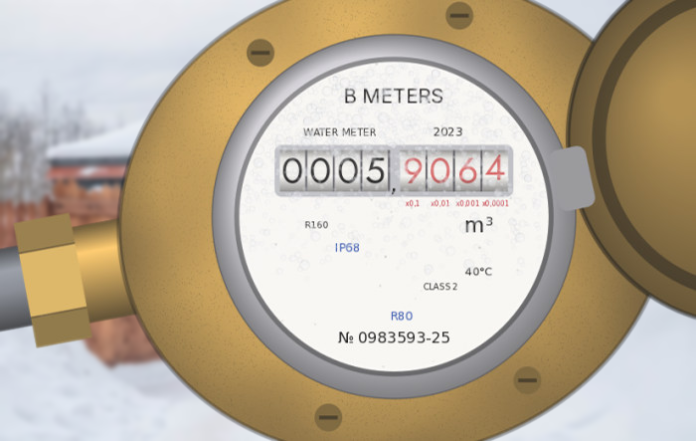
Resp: 5.9064 m³
